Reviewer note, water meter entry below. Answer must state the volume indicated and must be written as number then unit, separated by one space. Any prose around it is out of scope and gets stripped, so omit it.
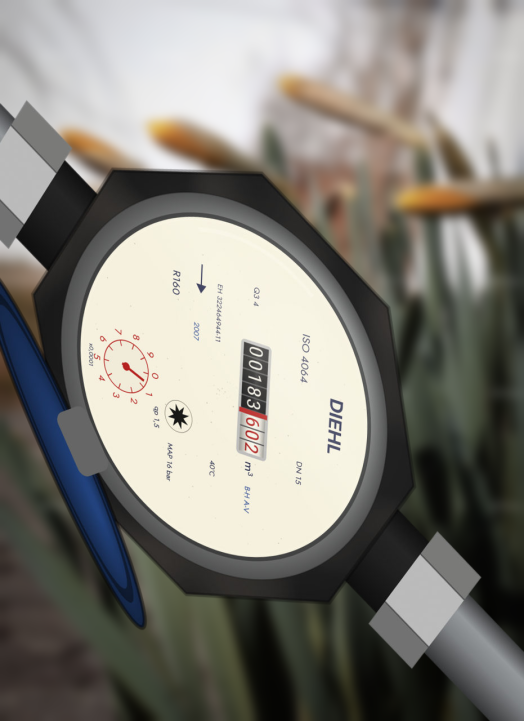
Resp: 183.6020 m³
